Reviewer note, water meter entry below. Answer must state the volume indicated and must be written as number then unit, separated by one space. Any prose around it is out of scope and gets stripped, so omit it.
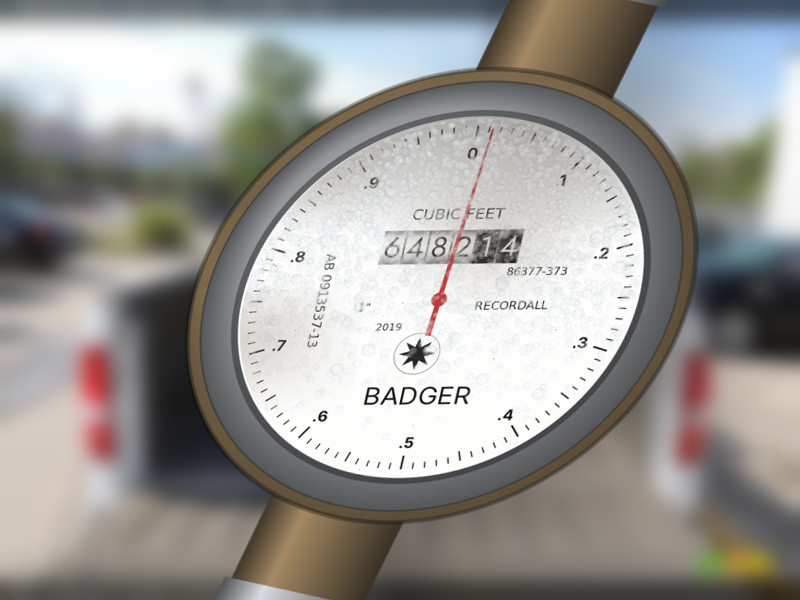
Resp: 648214.01 ft³
